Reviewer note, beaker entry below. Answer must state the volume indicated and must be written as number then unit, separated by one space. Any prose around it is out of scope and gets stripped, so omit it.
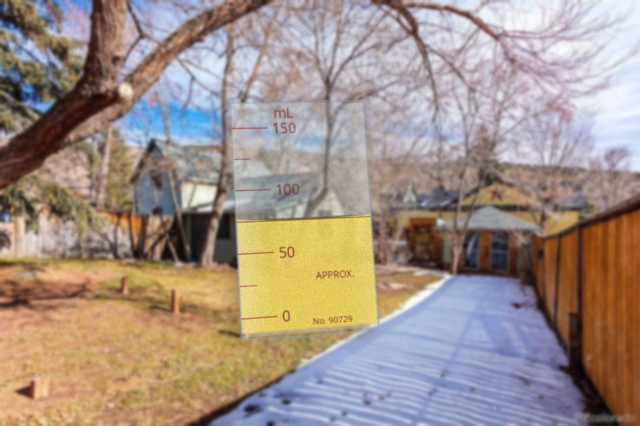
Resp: 75 mL
